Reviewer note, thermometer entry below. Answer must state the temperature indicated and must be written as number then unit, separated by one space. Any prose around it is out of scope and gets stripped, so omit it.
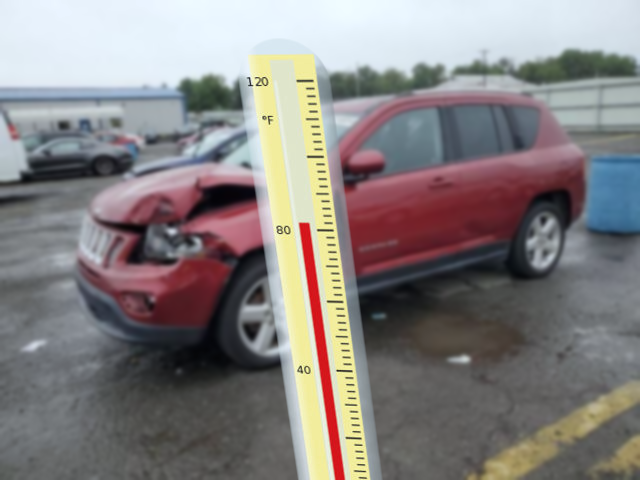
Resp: 82 °F
